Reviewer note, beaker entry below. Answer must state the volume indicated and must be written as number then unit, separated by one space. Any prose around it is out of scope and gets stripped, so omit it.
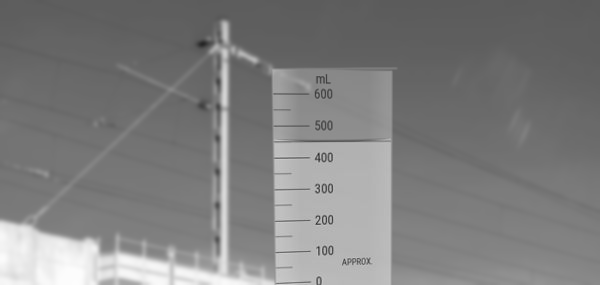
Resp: 450 mL
